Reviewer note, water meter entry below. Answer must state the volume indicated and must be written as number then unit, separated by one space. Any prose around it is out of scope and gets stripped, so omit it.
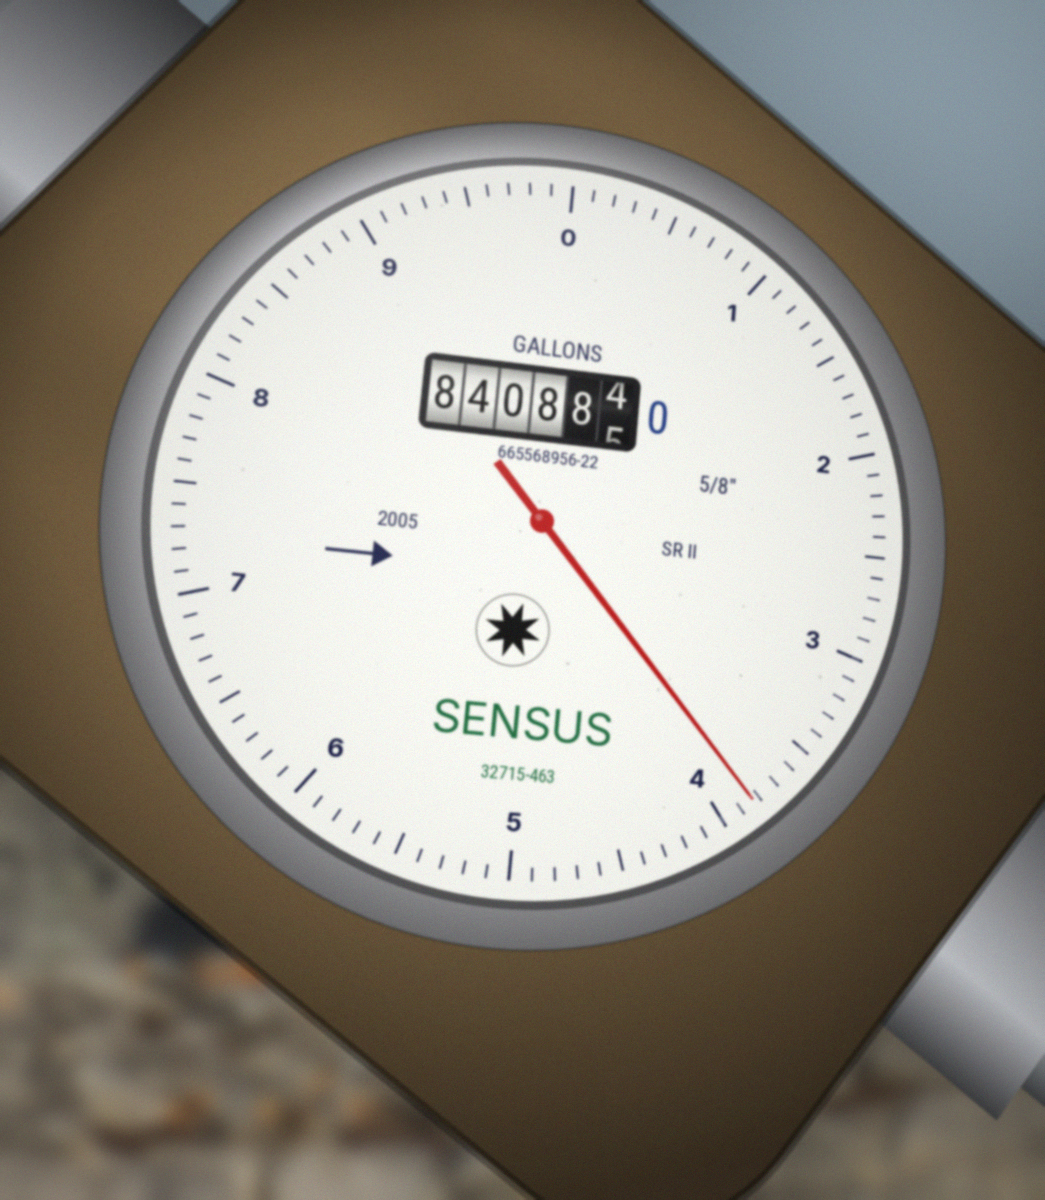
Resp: 8408843.8 gal
